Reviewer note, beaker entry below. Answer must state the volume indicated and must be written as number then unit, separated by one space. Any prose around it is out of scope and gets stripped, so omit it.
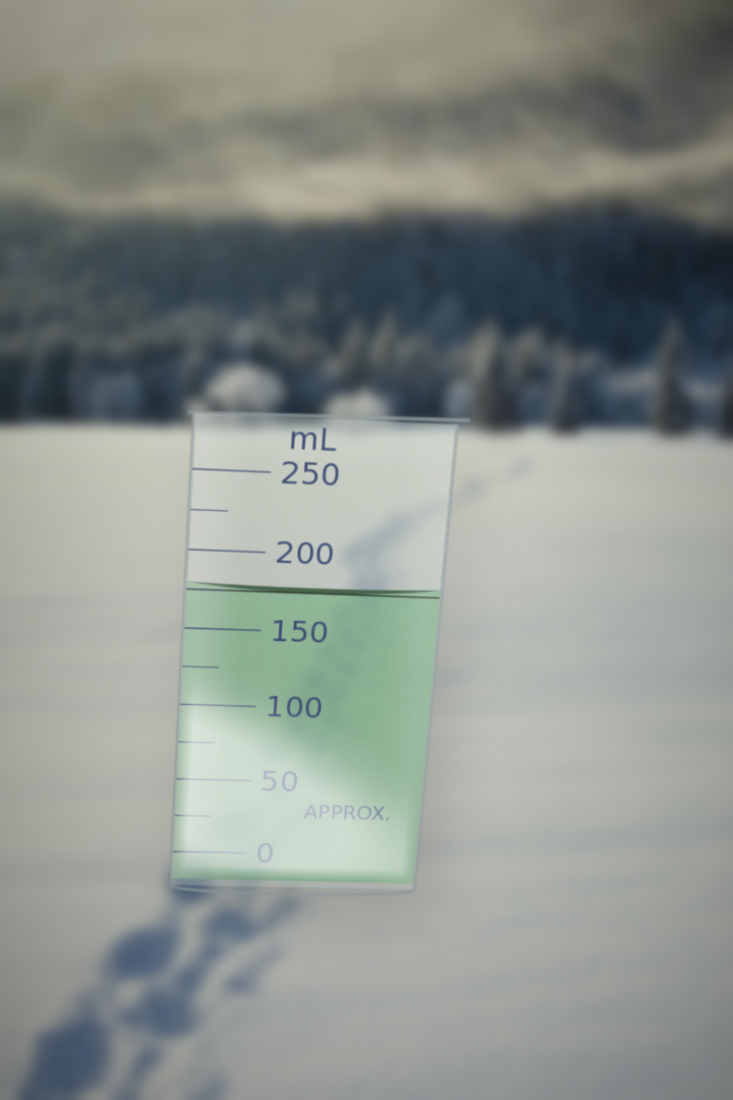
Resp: 175 mL
